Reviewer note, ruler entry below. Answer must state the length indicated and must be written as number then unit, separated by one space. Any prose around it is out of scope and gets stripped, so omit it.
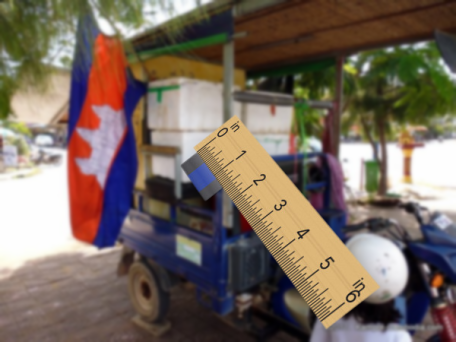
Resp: 1.5 in
